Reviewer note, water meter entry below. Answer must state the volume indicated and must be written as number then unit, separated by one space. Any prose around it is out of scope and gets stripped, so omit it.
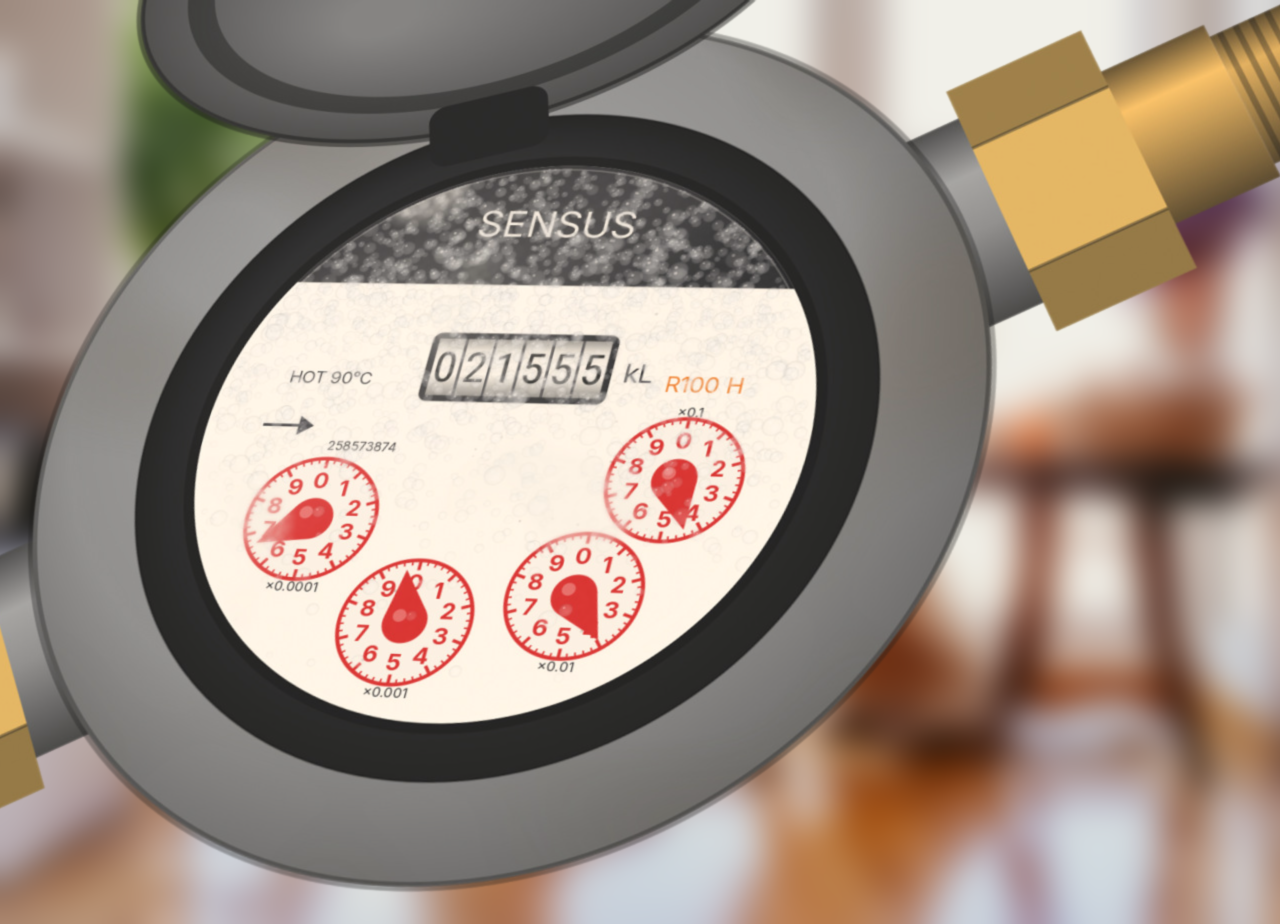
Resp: 21555.4396 kL
